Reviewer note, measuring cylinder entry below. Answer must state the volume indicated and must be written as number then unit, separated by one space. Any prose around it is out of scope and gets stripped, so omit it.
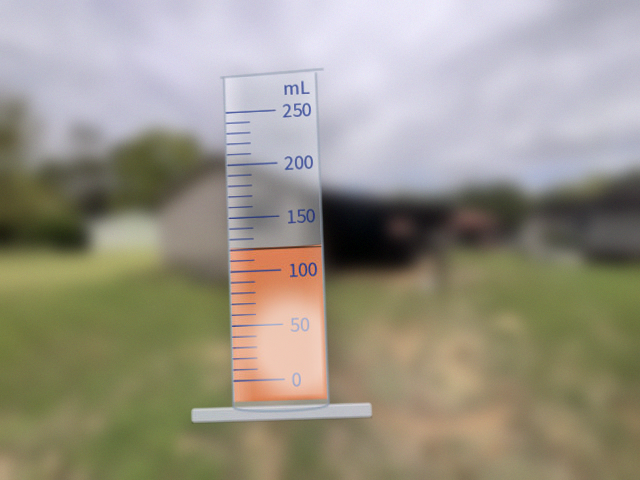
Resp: 120 mL
